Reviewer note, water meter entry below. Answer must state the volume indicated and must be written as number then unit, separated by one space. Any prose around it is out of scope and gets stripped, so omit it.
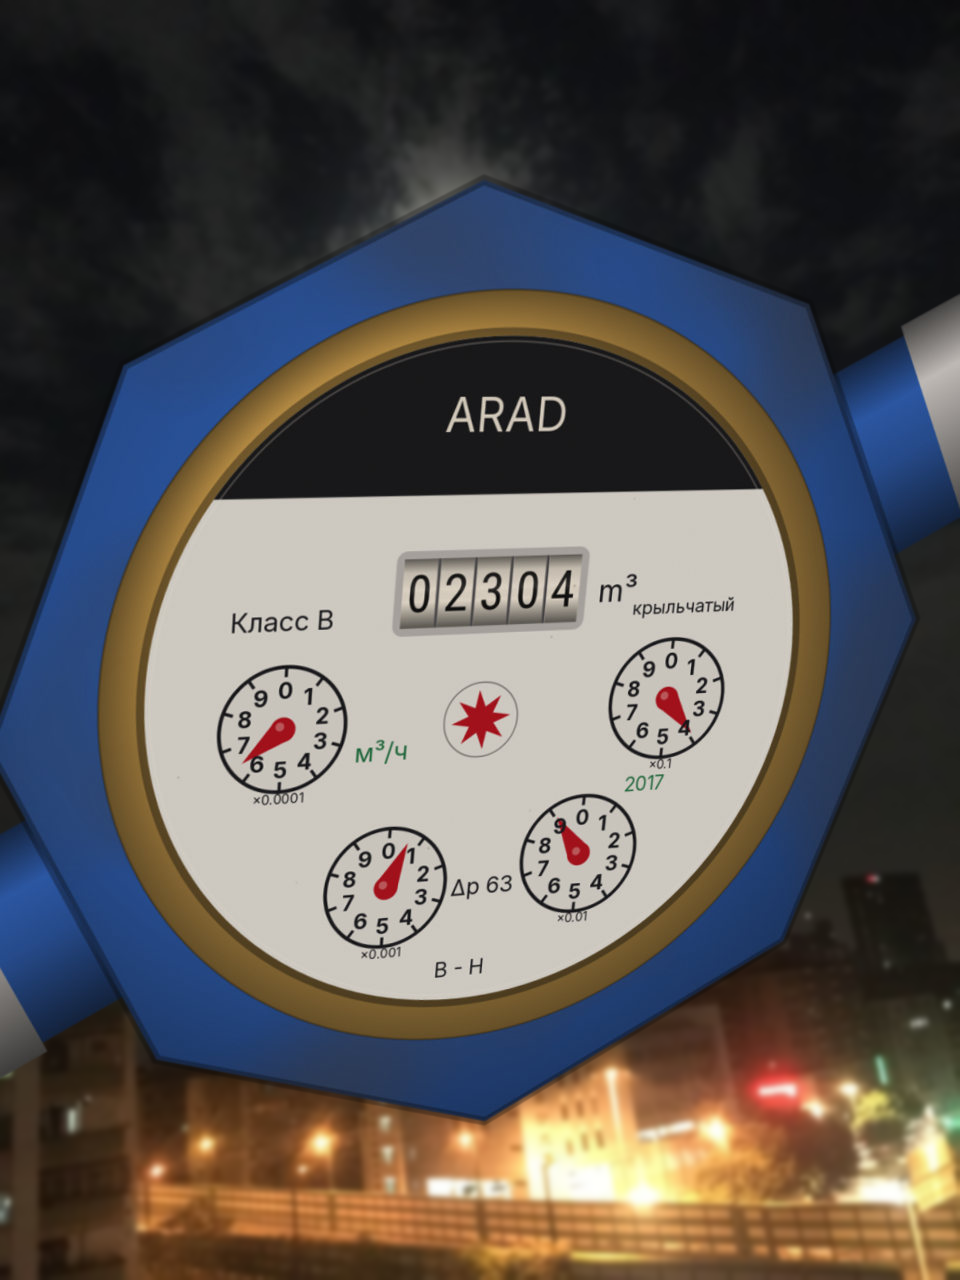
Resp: 2304.3906 m³
